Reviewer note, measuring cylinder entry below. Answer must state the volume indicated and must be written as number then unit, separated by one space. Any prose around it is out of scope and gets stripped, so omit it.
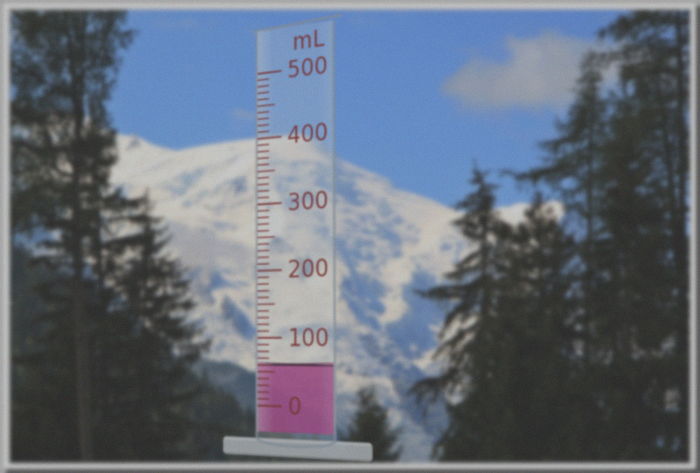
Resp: 60 mL
